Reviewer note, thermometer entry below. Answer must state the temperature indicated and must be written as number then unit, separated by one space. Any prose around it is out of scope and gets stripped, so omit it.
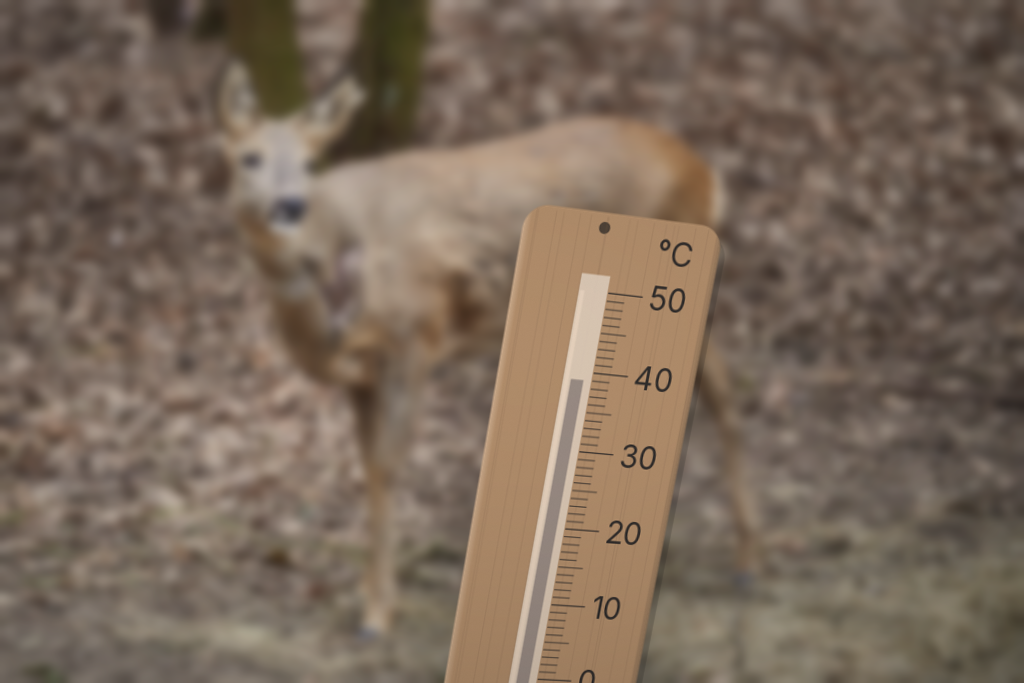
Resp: 39 °C
